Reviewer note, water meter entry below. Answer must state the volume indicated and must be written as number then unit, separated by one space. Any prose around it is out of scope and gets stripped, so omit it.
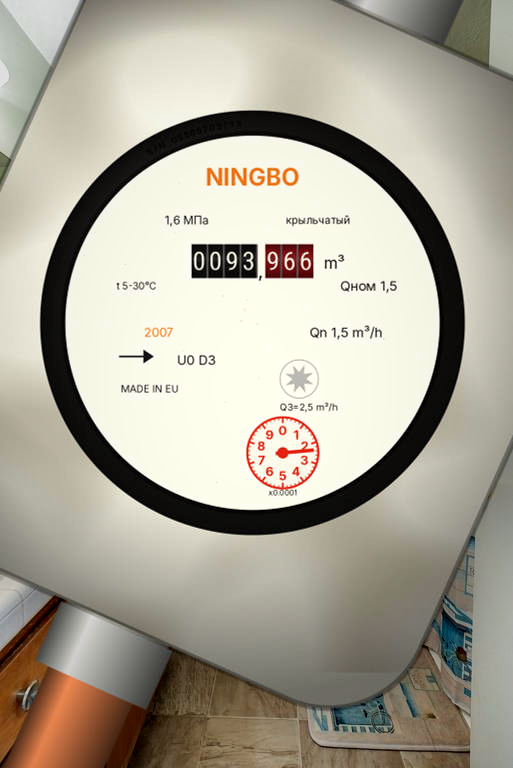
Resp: 93.9662 m³
